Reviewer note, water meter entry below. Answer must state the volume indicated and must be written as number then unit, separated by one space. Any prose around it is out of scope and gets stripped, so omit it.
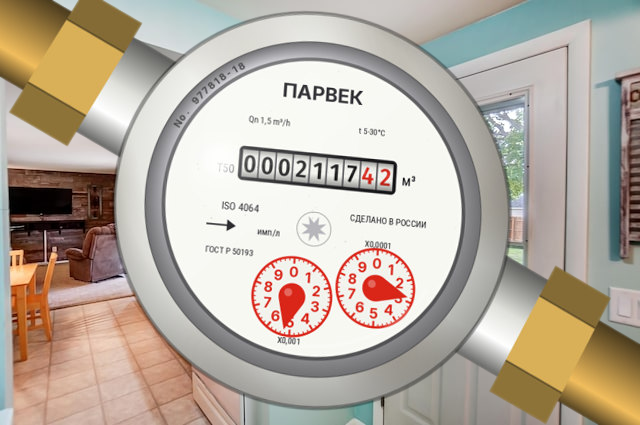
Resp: 2117.4252 m³
